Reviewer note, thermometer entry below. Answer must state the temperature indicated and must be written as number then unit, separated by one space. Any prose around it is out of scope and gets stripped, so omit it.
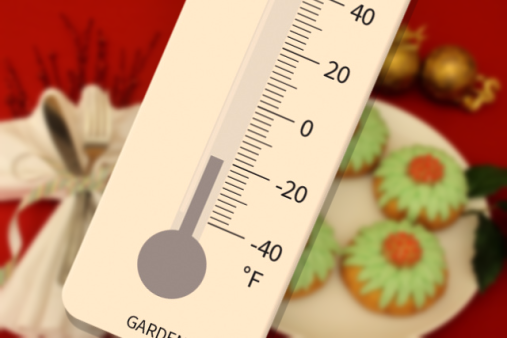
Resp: -20 °F
